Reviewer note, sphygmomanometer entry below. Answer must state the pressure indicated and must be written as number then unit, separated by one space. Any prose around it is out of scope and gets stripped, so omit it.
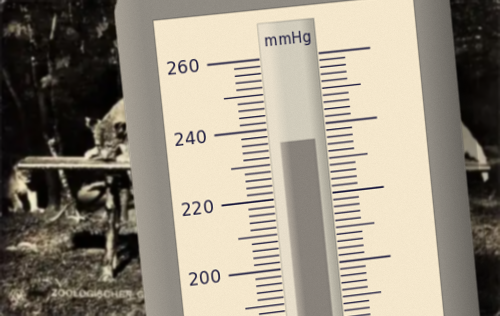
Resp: 236 mmHg
